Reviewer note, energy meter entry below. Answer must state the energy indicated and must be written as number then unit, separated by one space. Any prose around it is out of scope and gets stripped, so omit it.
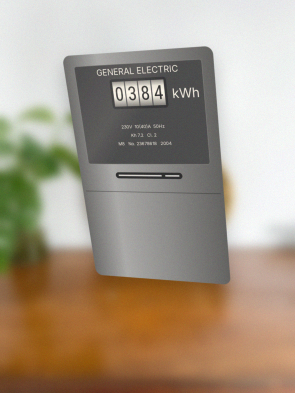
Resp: 384 kWh
